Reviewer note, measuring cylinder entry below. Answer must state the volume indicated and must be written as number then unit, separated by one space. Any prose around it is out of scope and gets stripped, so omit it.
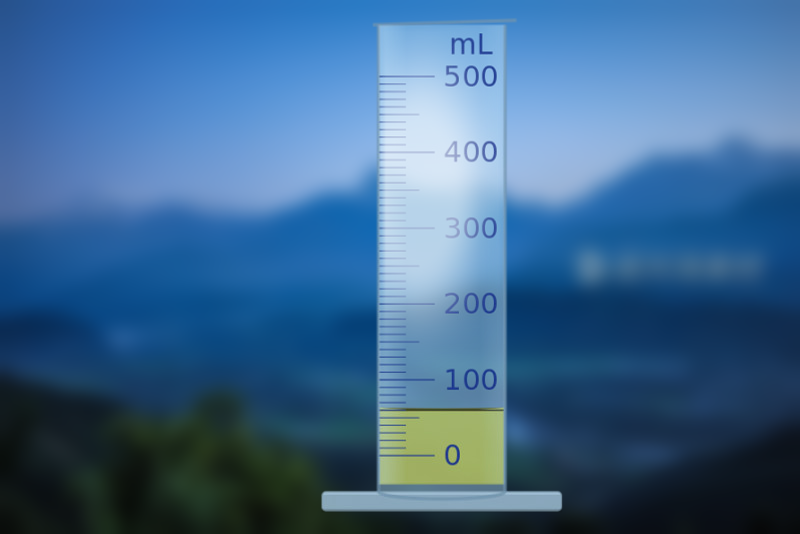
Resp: 60 mL
